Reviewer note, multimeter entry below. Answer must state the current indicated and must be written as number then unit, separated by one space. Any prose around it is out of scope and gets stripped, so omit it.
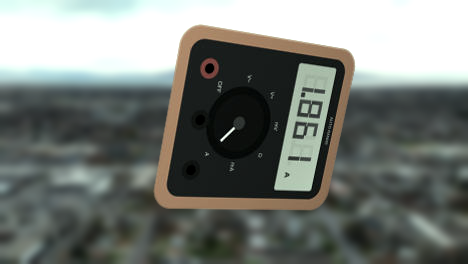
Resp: 1.861 A
